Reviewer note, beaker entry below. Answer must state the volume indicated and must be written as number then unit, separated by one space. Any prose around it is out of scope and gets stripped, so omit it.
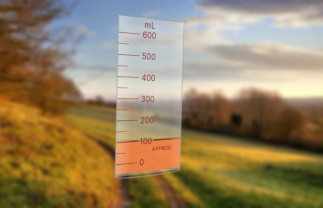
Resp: 100 mL
